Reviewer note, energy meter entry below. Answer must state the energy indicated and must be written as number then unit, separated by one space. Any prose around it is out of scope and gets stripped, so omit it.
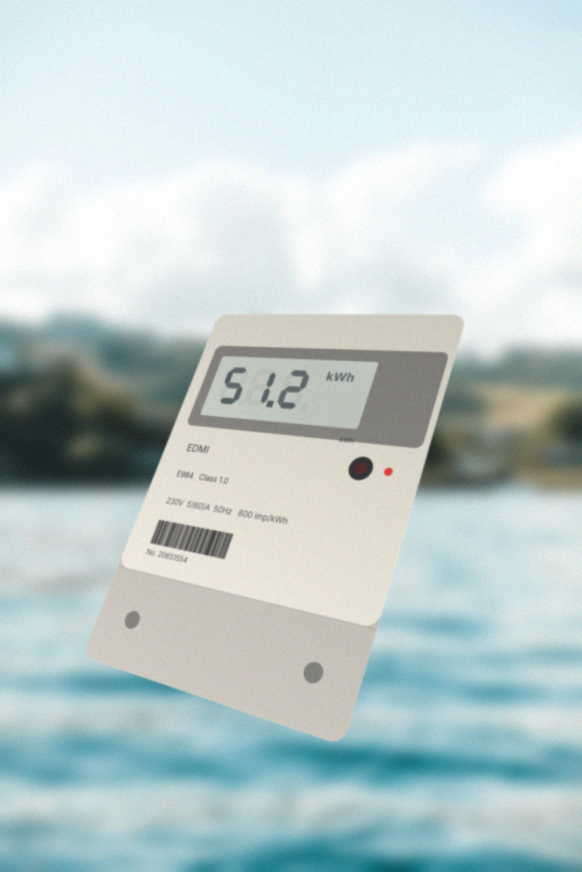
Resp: 51.2 kWh
